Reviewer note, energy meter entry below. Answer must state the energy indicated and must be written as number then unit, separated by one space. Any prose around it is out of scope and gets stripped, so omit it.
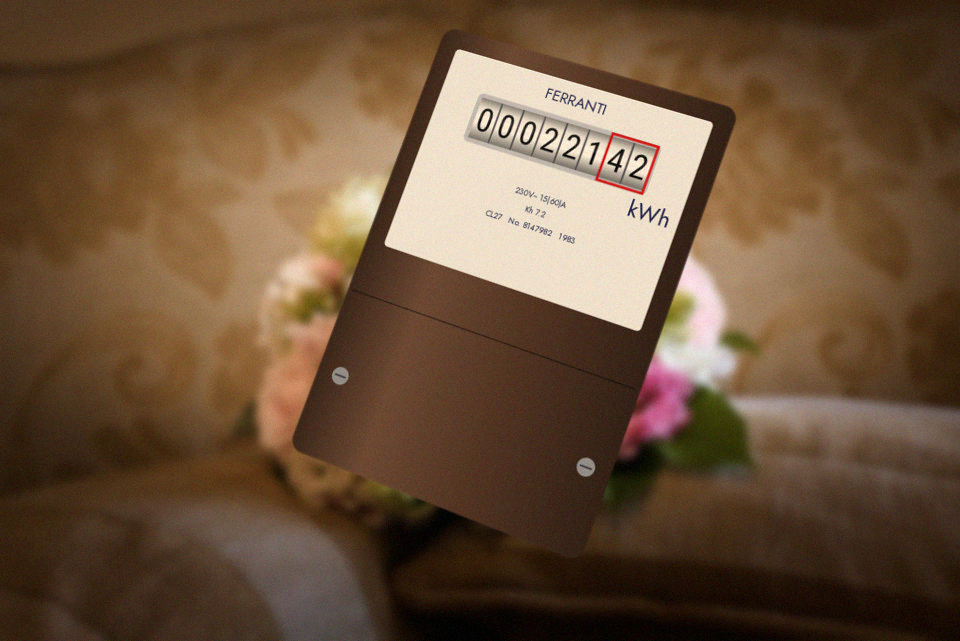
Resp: 221.42 kWh
